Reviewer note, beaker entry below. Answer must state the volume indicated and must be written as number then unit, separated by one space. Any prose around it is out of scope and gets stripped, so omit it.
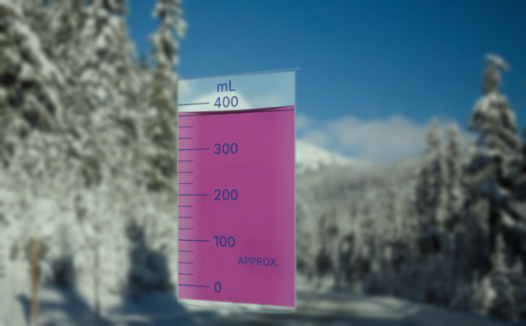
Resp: 375 mL
